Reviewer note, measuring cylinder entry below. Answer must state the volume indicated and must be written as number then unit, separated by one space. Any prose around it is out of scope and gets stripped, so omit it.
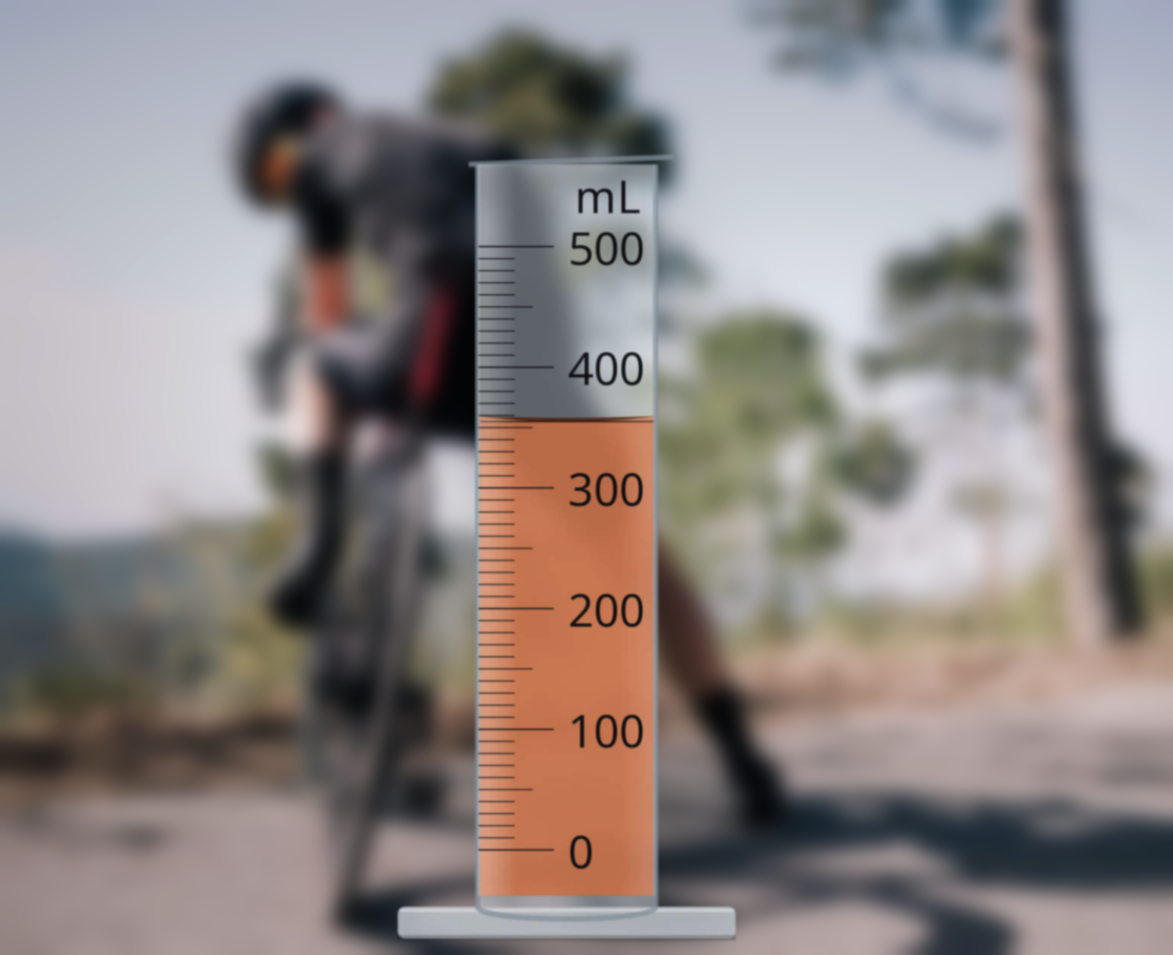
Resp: 355 mL
